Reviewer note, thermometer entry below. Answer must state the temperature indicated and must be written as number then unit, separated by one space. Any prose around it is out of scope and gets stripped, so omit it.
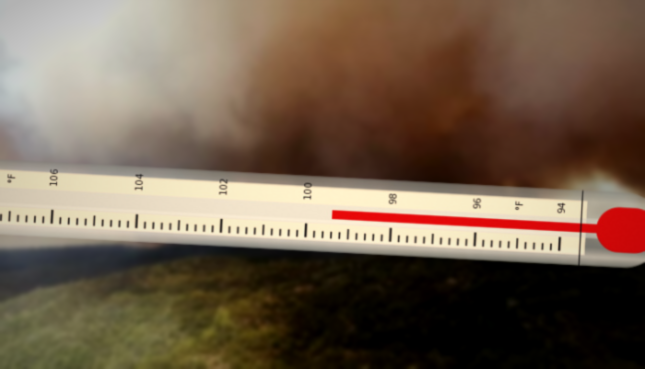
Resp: 99.4 °F
